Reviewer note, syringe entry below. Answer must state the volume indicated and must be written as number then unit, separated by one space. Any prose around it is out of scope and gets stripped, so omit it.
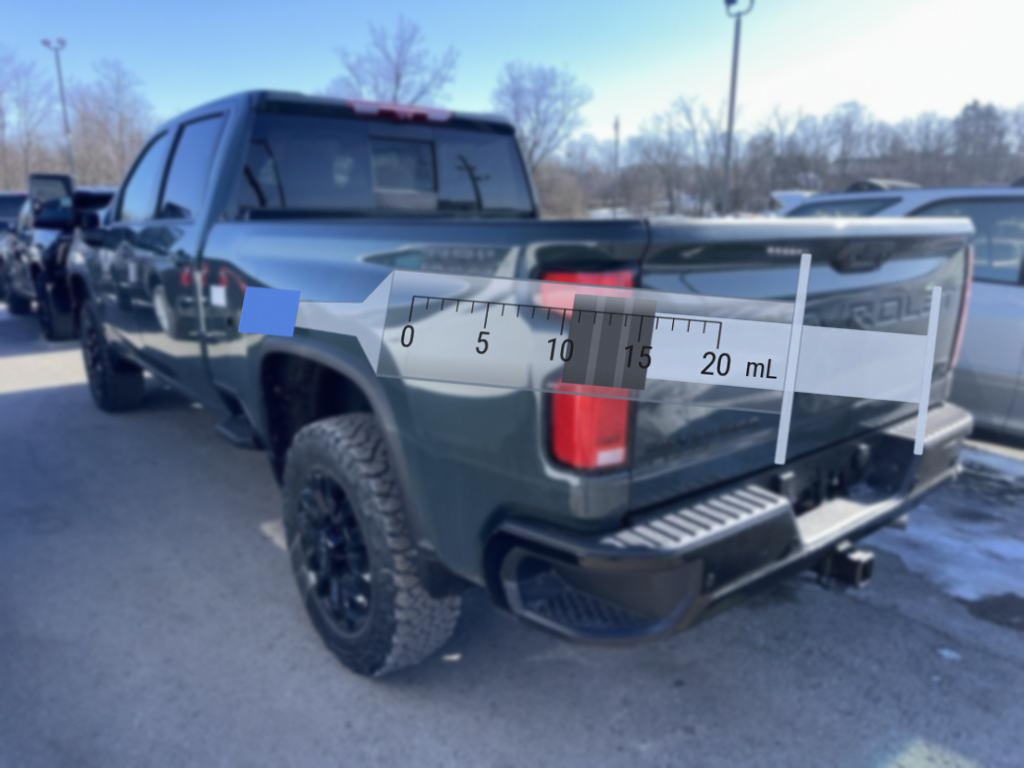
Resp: 10.5 mL
